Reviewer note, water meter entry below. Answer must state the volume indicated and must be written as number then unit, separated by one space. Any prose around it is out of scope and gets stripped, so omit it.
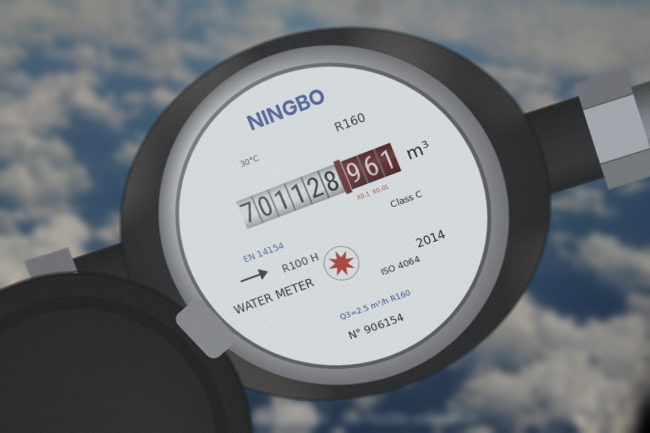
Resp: 701128.961 m³
